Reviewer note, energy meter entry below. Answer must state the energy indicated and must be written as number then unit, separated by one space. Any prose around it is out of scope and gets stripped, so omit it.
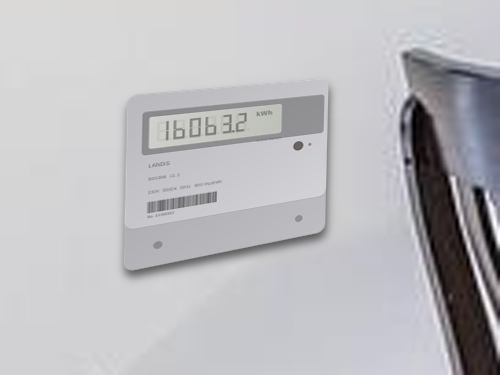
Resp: 16063.2 kWh
